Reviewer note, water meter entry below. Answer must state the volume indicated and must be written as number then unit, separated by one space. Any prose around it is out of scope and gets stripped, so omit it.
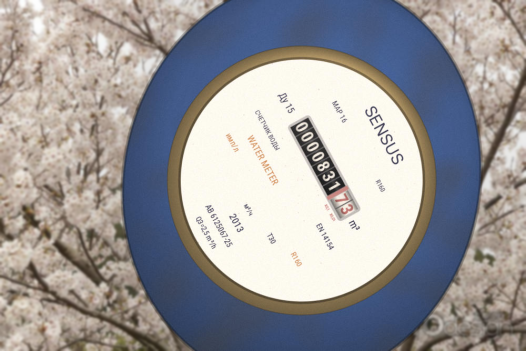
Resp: 831.73 m³
